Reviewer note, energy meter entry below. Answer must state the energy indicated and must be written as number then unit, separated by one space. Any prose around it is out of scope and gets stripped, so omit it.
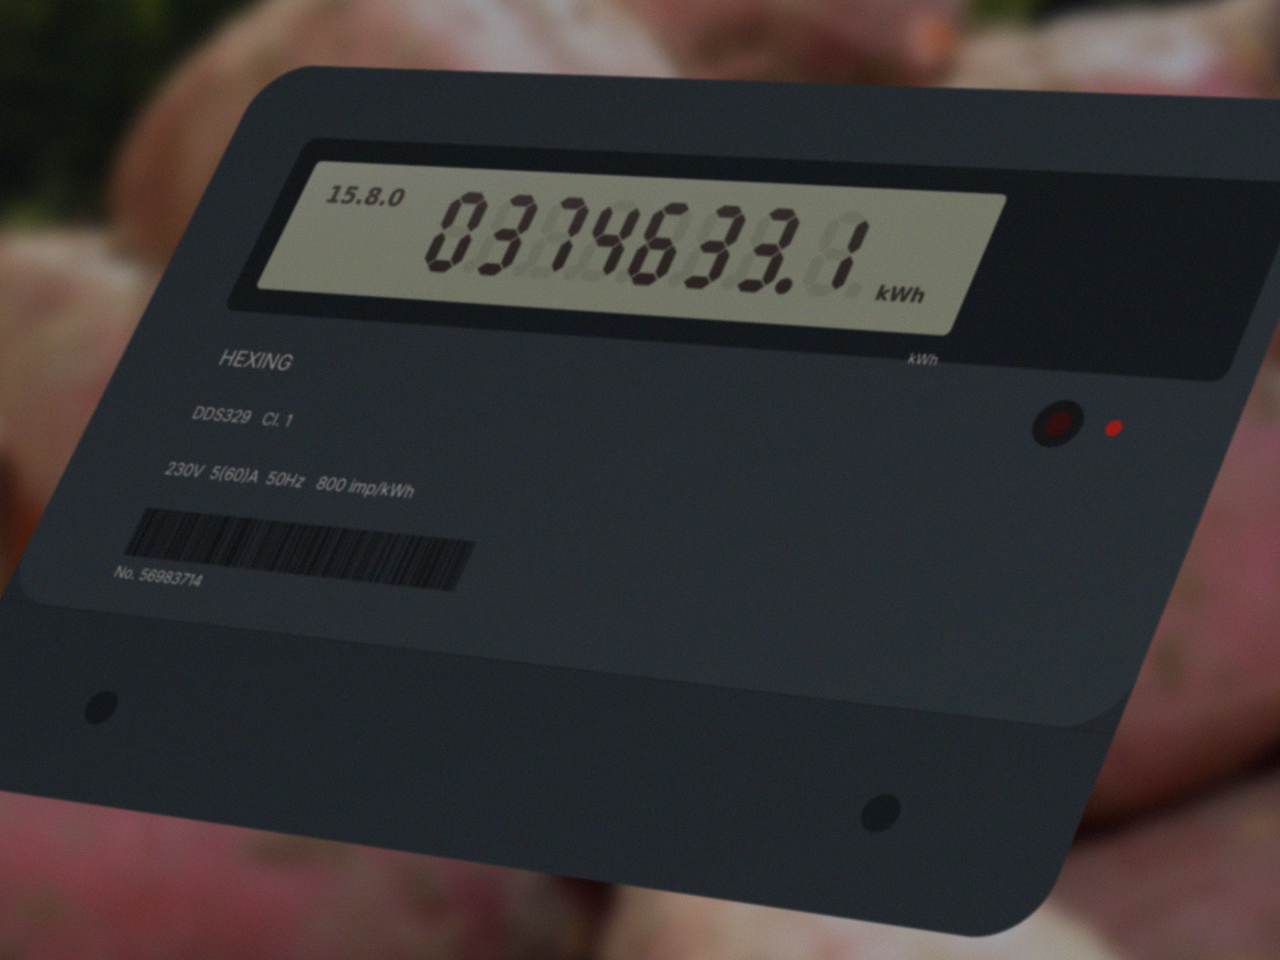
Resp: 374633.1 kWh
